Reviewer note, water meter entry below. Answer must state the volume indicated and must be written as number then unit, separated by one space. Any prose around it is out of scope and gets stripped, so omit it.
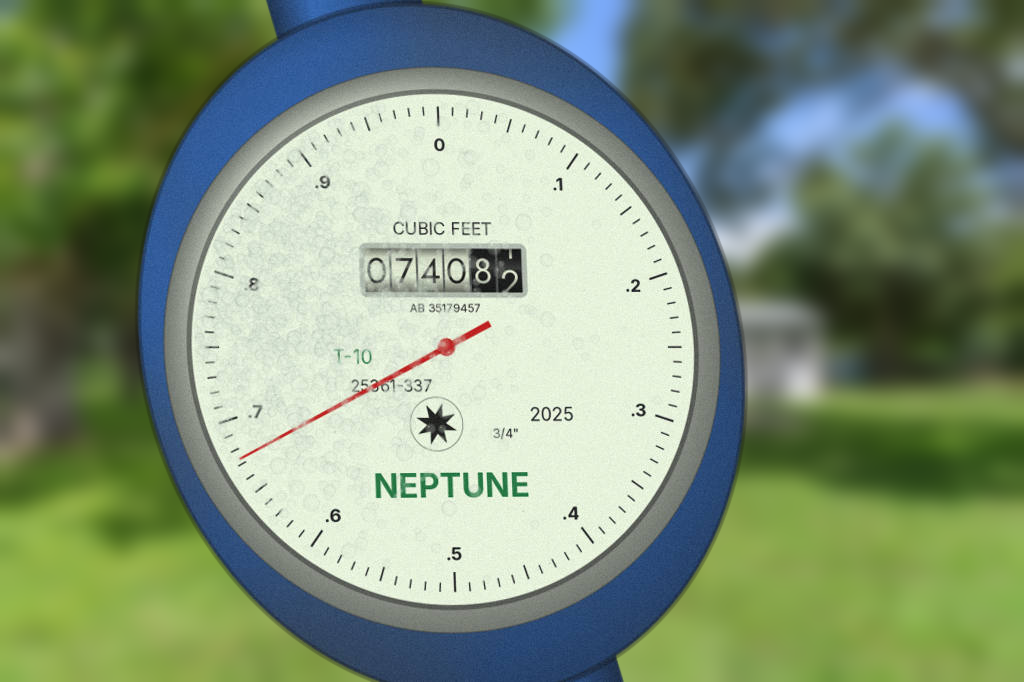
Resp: 74081.67 ft³
